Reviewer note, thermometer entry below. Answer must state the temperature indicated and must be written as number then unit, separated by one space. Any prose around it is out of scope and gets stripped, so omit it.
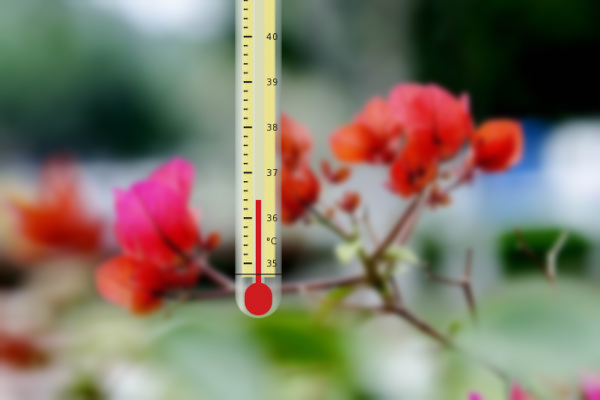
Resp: 36.4 °C
